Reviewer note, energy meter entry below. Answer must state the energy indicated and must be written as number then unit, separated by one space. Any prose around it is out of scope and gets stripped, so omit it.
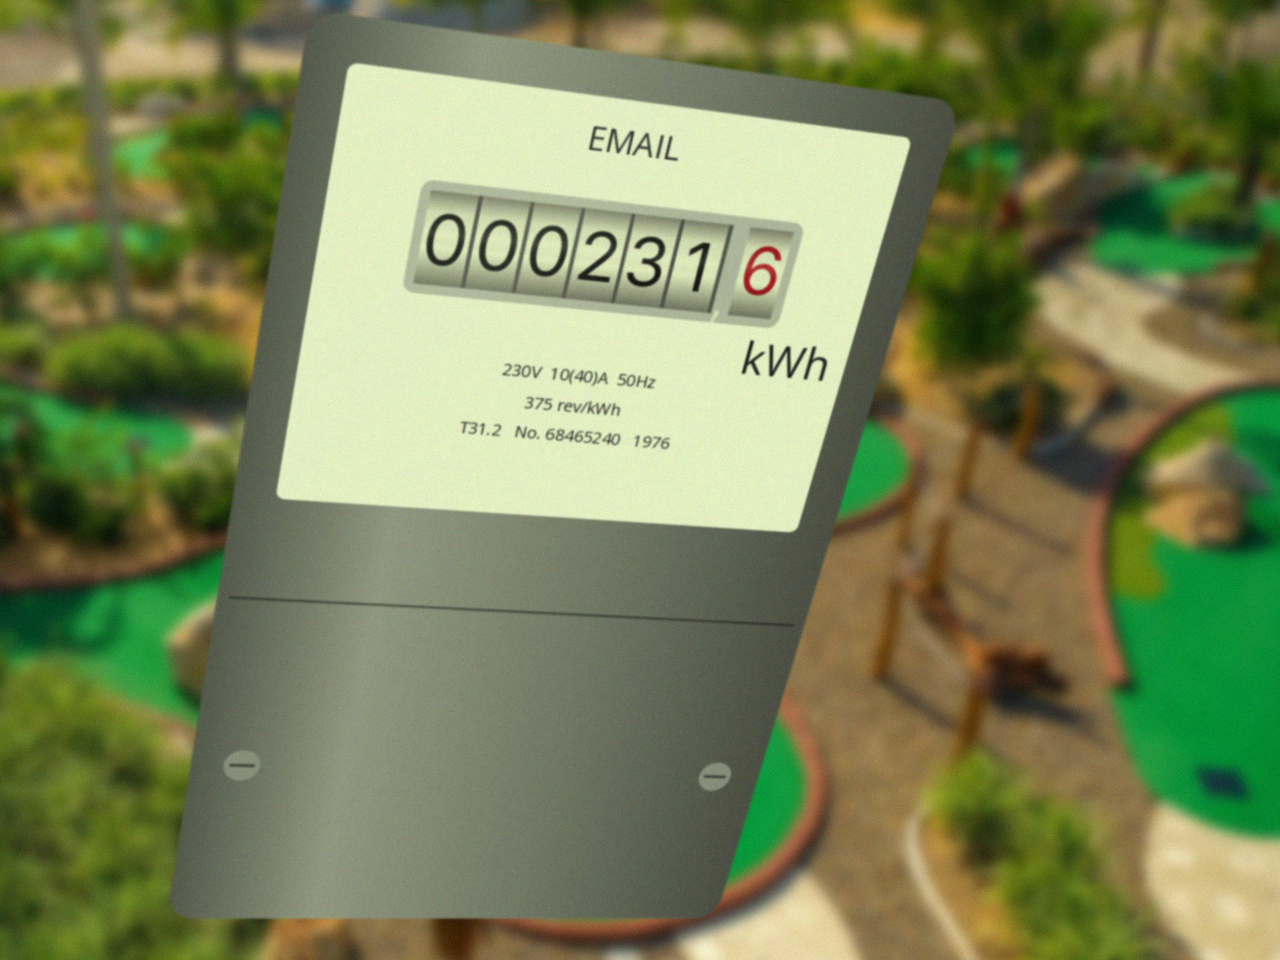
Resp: 231.6 kWh
